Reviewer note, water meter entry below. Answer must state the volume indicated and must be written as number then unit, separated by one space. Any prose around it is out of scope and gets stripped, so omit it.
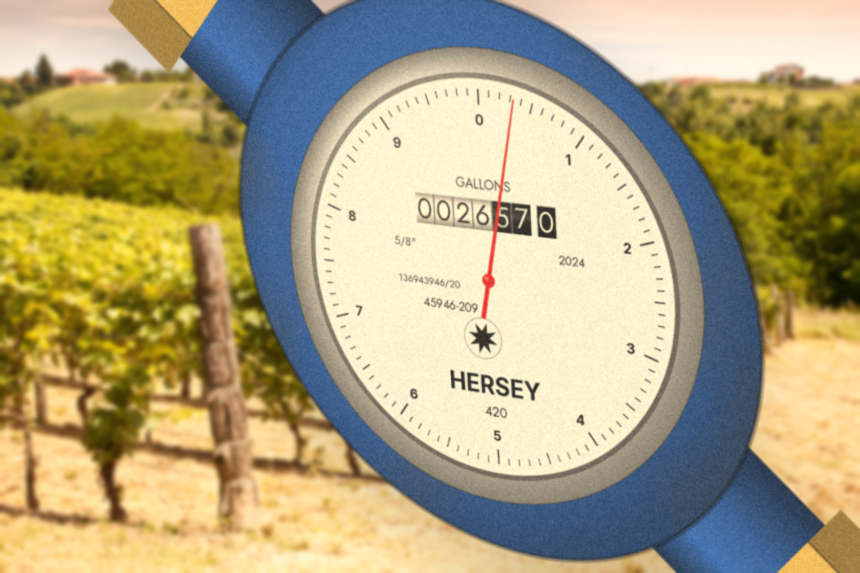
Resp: 26570.3 gal
